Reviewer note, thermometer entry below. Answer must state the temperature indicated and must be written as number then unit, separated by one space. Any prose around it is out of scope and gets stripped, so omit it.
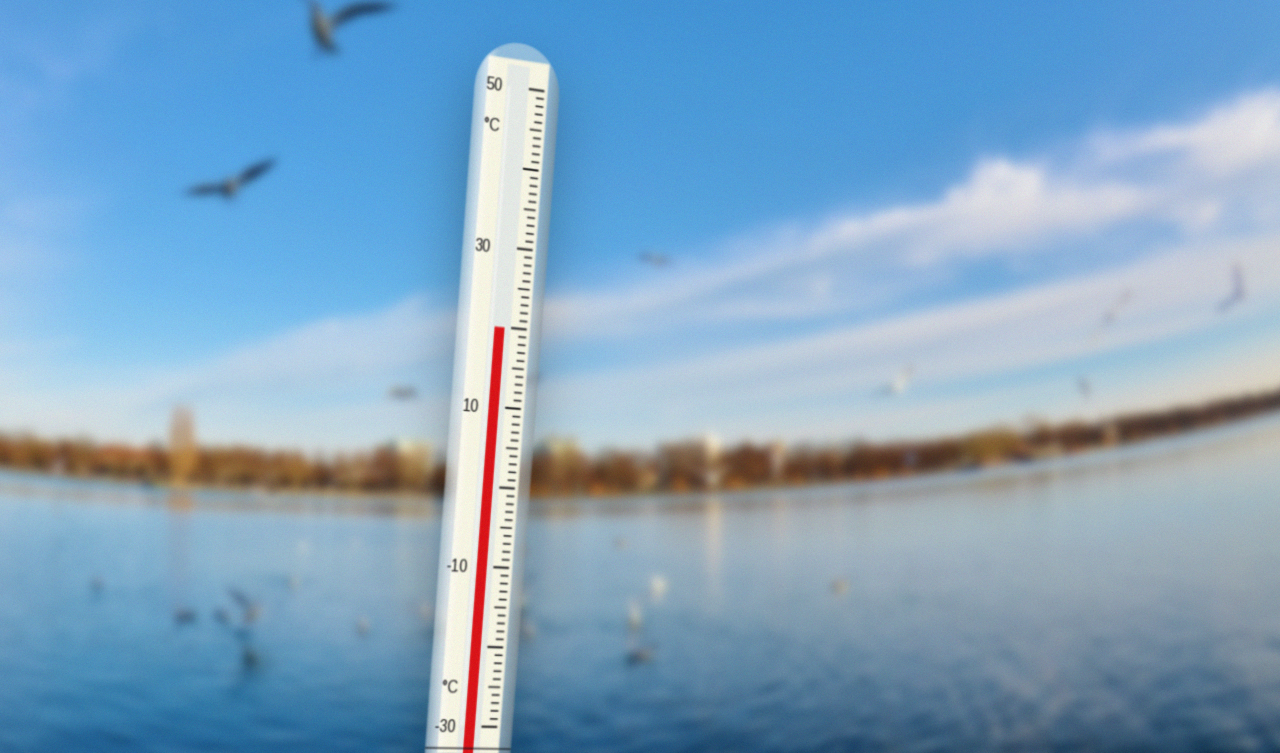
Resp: 20 °C
